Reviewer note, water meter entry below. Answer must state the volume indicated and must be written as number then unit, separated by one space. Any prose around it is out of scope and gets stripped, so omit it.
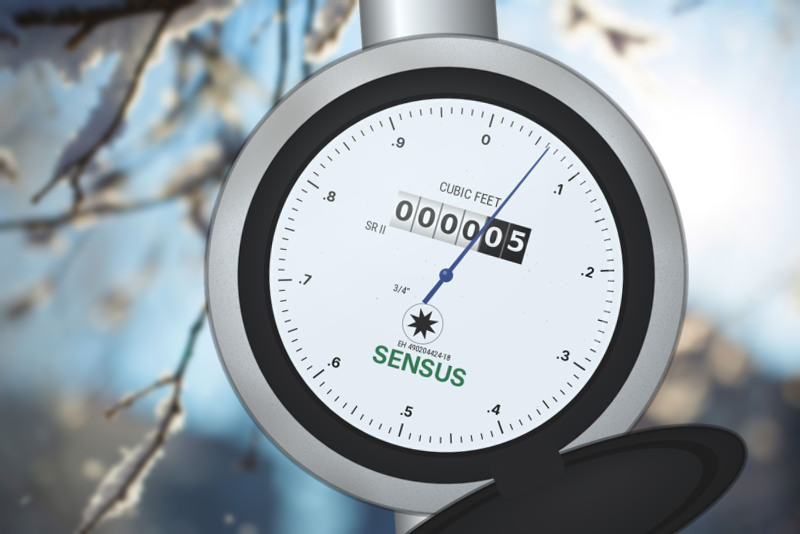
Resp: 5.06 ft³
